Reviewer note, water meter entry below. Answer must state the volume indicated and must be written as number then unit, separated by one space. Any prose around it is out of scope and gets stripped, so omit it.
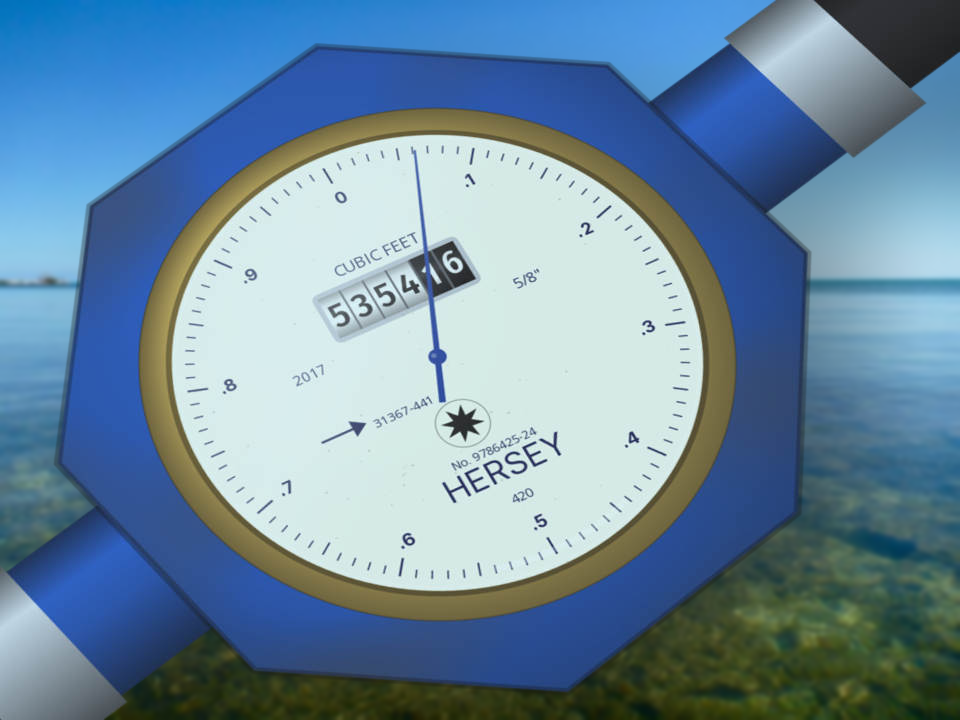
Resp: 535416.06 ft³
